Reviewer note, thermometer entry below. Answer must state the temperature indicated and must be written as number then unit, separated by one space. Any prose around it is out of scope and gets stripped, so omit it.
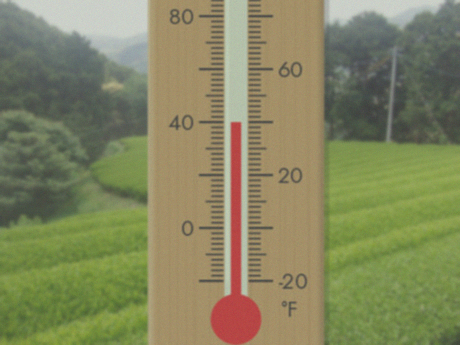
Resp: 40 °F
